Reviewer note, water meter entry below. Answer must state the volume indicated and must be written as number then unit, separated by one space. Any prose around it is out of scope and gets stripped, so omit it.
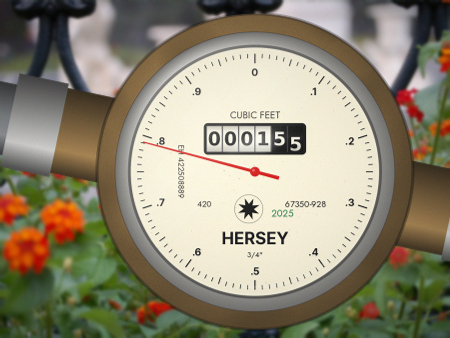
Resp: 154.79 ft³
